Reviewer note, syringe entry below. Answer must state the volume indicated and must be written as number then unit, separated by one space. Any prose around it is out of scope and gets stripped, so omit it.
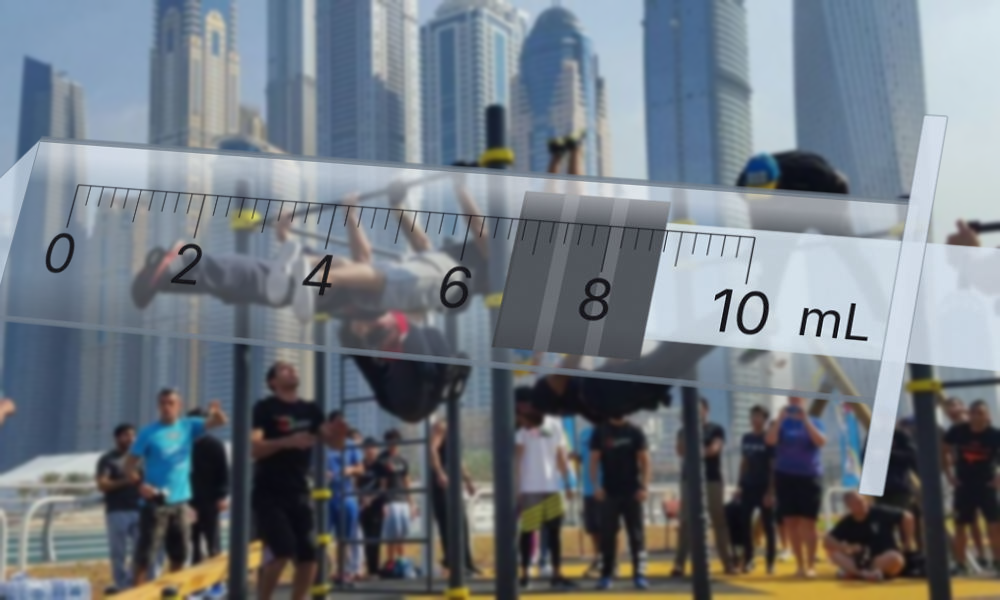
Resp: 6.7 mL
